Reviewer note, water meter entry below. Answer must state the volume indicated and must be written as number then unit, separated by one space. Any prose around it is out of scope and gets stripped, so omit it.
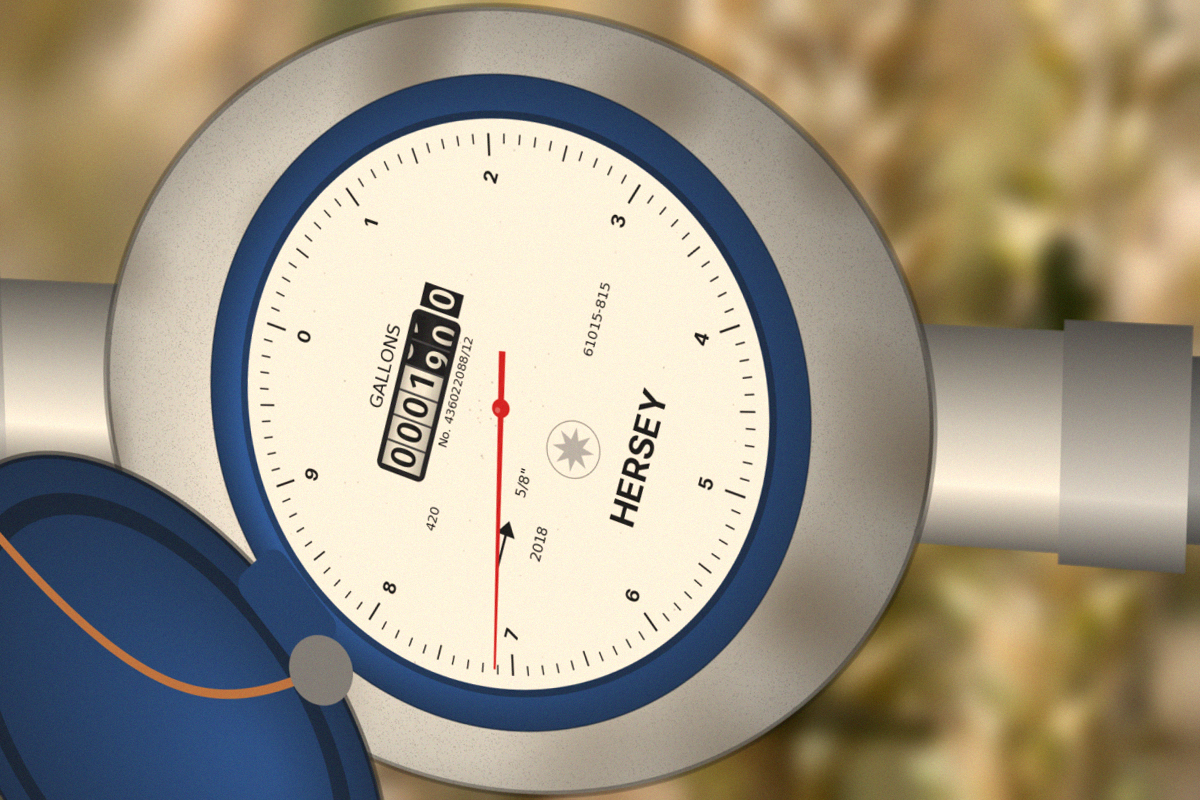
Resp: 1897.1 gal
